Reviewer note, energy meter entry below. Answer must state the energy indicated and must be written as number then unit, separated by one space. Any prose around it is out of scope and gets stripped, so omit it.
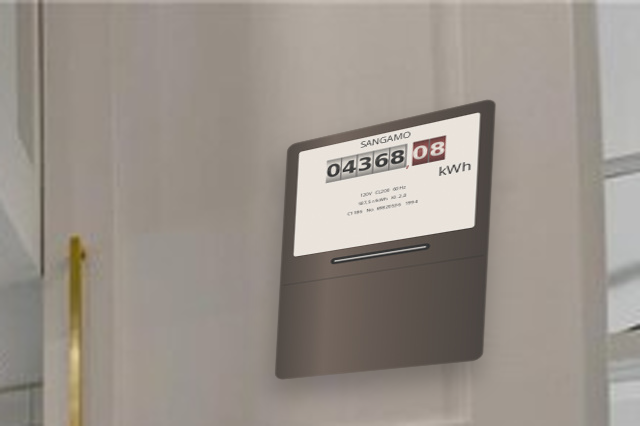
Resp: 4368.08 kWh
